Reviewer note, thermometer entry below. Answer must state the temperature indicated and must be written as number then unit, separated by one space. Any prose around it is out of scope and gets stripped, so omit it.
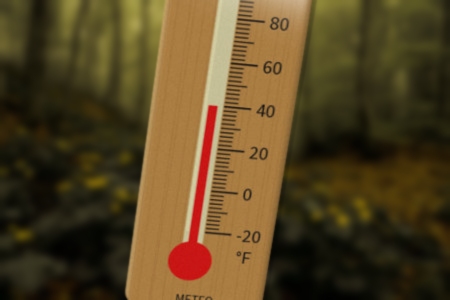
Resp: 40 °F
